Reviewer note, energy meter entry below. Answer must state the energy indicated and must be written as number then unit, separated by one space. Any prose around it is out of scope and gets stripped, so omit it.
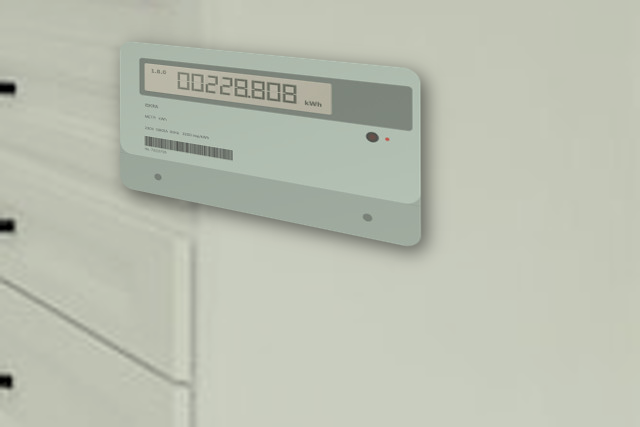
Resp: 228.808 kWh
